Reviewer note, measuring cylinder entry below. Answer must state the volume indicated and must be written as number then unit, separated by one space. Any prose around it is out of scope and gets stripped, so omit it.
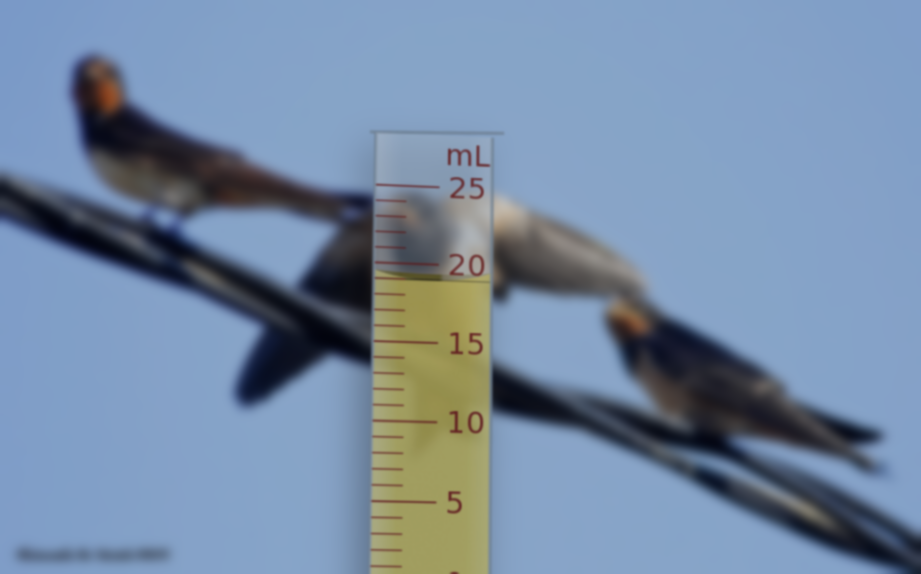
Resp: 19 mL
